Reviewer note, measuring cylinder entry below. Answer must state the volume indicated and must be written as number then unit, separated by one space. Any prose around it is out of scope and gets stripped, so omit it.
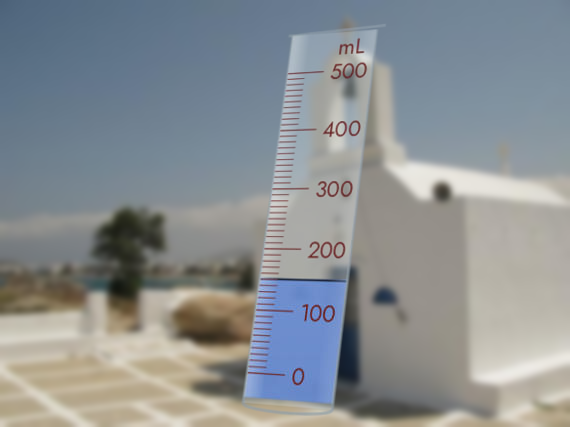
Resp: 150 mL
